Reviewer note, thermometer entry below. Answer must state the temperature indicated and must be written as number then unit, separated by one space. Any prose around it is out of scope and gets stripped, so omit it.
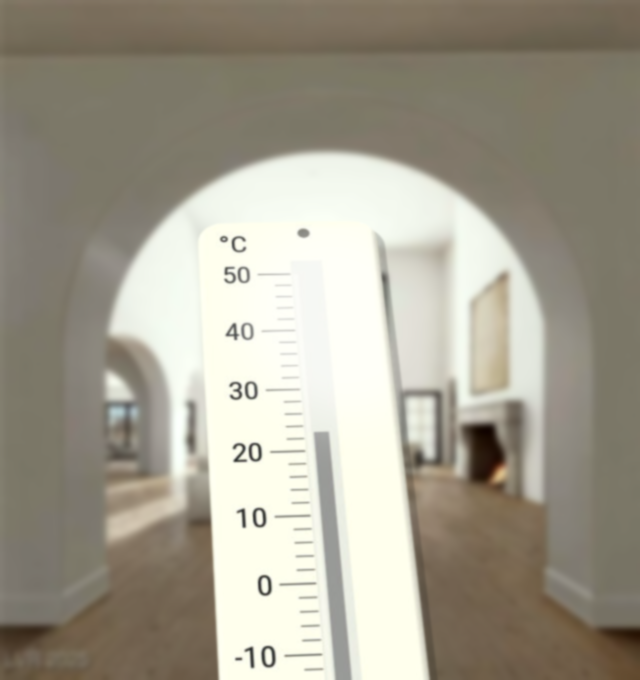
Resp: 23 °C
